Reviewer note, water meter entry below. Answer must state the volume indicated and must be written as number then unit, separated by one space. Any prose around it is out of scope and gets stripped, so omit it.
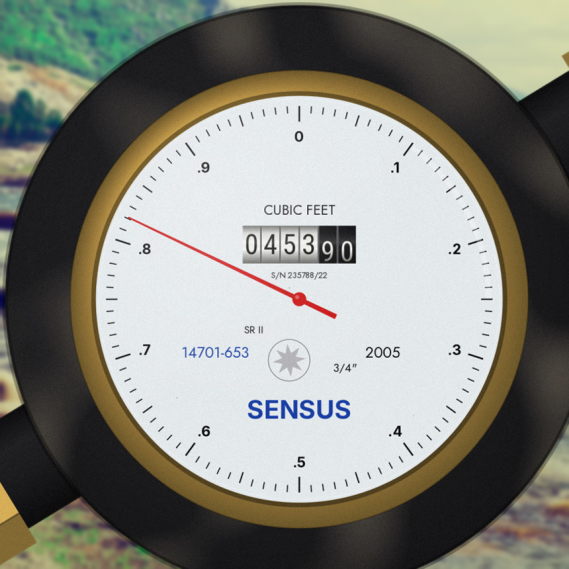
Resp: 45389.82 ft³
